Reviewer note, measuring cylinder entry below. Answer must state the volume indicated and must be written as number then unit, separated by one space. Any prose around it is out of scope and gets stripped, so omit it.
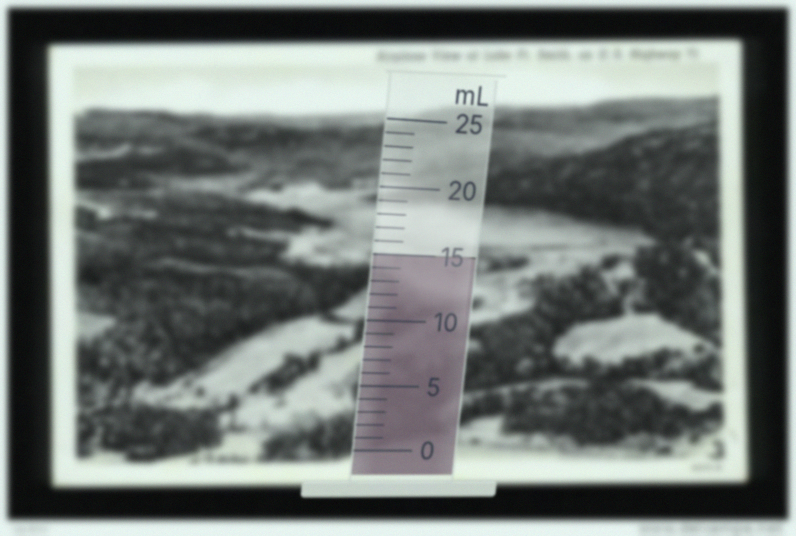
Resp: 15 mL
